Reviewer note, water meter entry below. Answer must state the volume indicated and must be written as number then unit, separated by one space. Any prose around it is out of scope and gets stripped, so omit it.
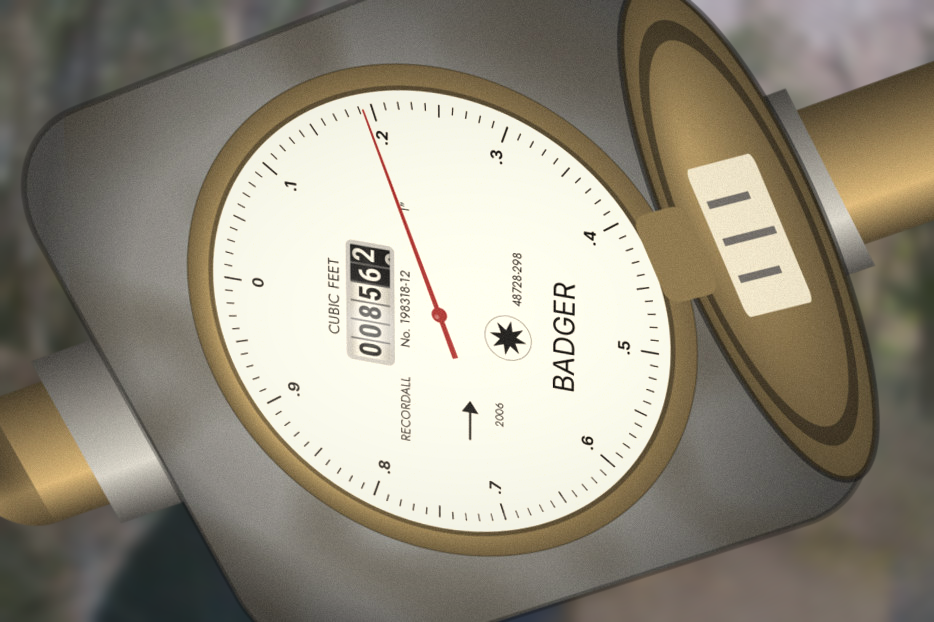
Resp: 8562.19 ft³
